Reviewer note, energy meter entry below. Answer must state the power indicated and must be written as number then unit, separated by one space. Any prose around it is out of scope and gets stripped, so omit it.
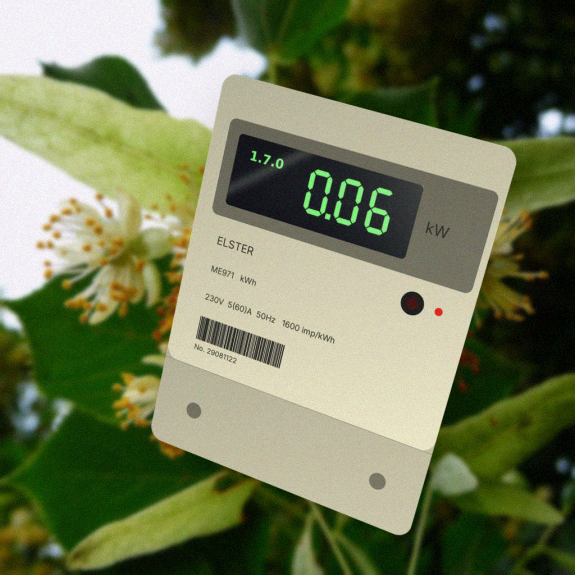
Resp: 0.06 kW
